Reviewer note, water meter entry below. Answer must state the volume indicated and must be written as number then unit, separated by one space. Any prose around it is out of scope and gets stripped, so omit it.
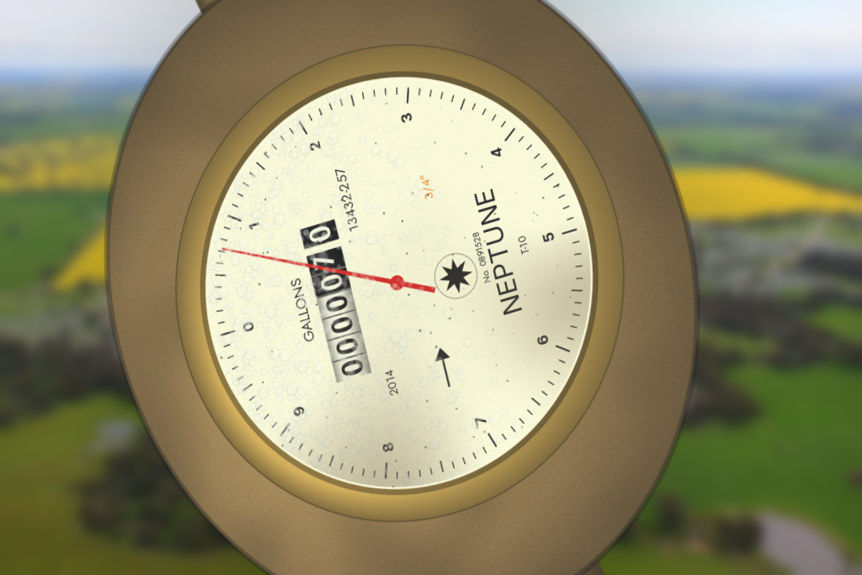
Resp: 70.7 gal
